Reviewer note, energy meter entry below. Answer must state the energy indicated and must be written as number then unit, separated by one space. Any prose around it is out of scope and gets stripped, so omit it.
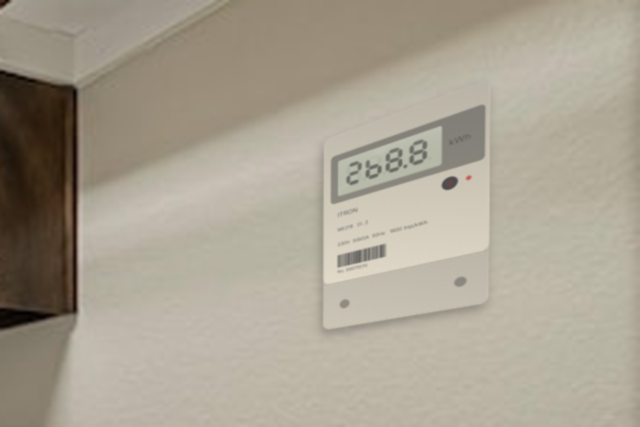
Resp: 268.8 kWh
